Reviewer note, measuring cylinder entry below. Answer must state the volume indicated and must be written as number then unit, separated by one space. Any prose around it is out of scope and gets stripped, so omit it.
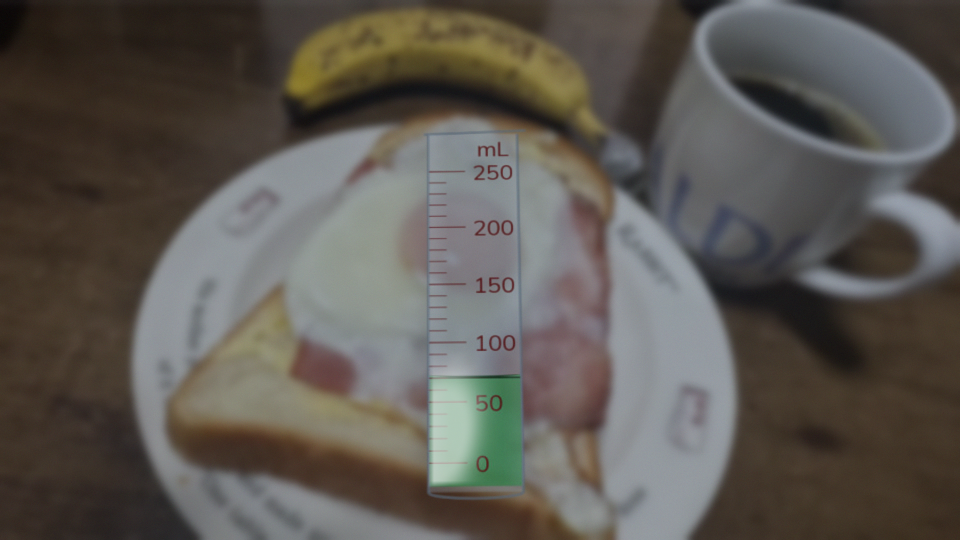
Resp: 70 mL
